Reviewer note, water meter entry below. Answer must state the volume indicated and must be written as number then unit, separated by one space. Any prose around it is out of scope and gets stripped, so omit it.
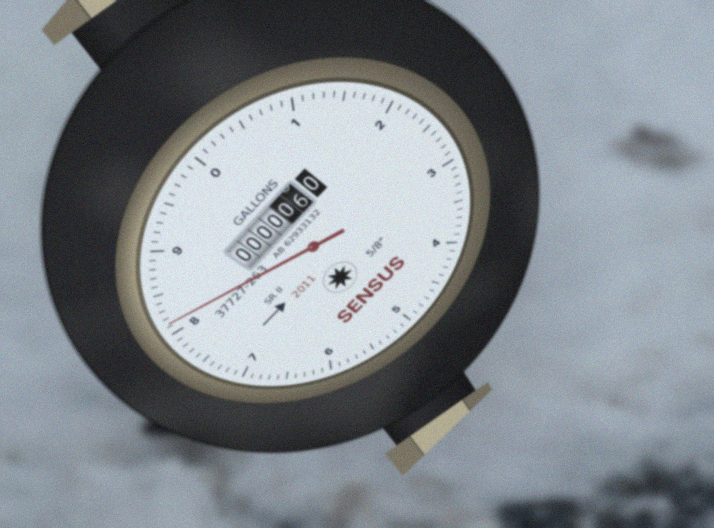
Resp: 58.1 gal
